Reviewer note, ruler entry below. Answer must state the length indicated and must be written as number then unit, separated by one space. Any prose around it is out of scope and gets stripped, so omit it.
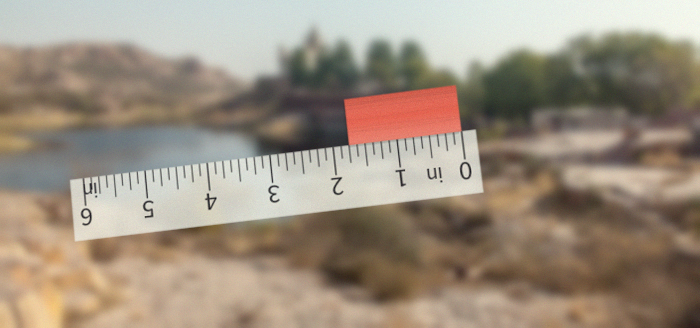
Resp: 1.75 in
